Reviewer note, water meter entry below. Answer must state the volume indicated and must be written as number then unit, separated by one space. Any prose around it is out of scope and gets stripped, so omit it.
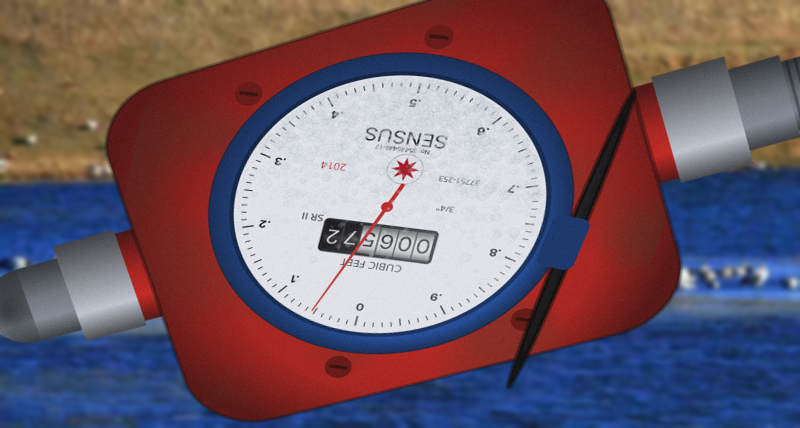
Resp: 6572.05 ft³
